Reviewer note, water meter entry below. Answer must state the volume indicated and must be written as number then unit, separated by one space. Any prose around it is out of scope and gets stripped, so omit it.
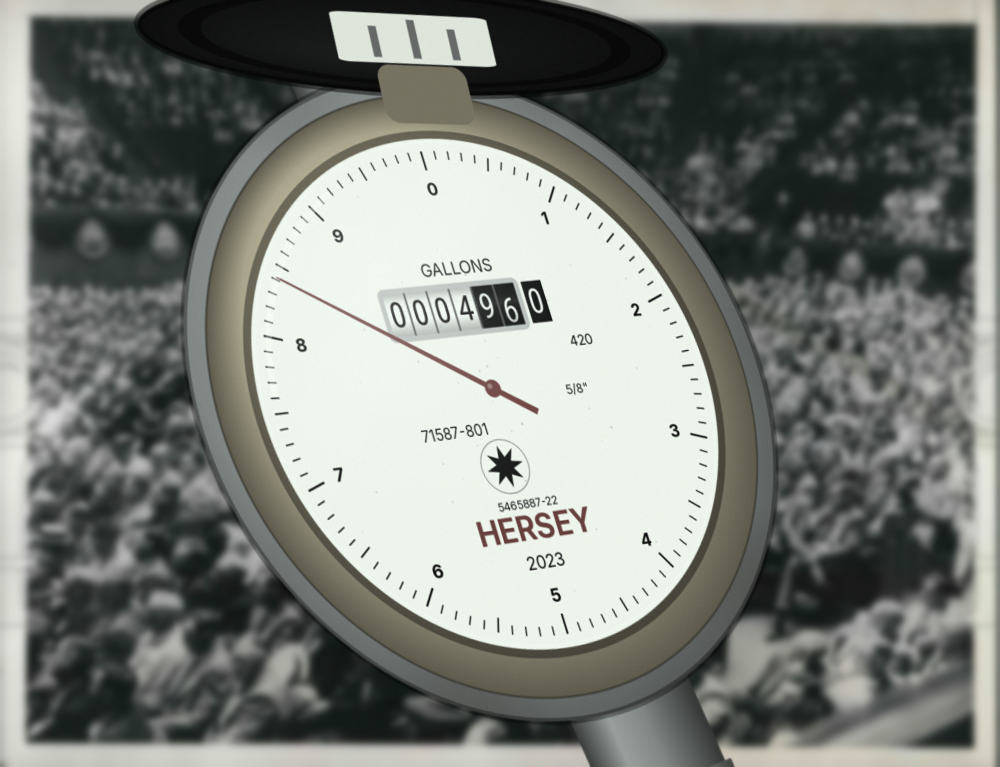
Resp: 4958.4 gal
